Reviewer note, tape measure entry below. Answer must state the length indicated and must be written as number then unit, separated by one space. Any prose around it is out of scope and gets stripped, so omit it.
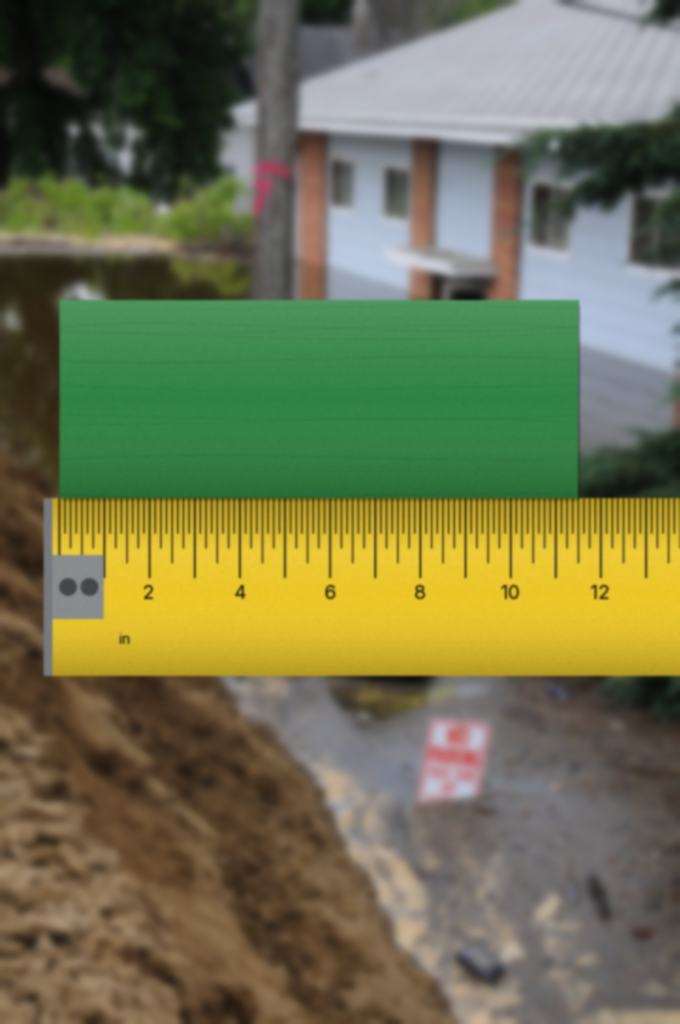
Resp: 11.5 in
